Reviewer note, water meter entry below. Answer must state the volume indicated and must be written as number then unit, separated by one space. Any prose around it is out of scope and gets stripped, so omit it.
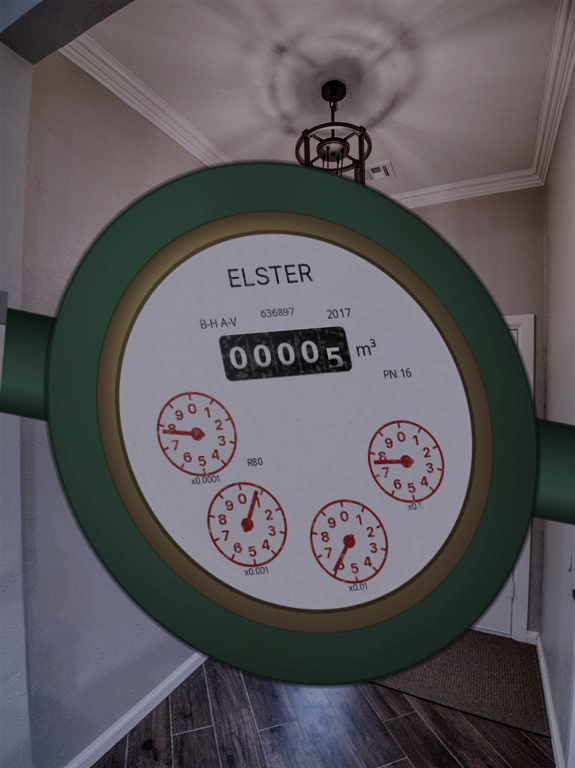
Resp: 4.7607 m³
